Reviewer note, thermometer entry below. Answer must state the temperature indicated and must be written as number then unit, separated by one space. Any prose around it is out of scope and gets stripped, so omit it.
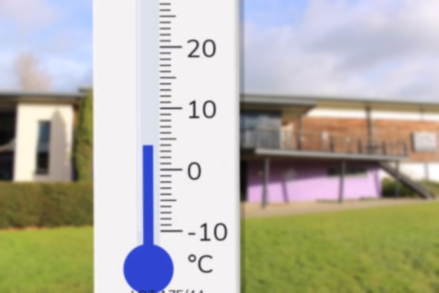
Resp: 4 °C
